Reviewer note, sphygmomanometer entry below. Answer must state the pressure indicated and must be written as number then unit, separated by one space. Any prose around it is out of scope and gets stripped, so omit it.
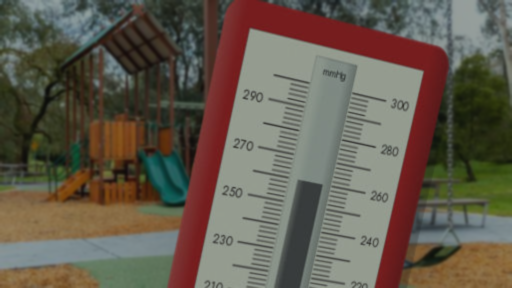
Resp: 260 mmHg
